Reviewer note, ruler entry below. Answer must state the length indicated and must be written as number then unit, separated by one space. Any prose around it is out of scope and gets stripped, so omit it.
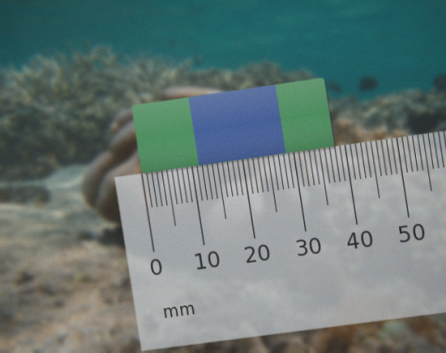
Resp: 38 mm
